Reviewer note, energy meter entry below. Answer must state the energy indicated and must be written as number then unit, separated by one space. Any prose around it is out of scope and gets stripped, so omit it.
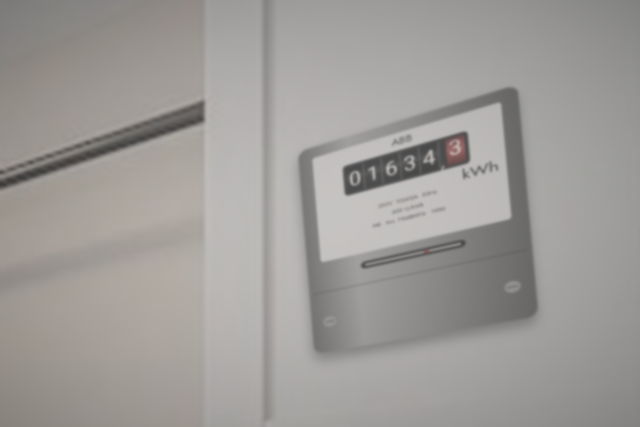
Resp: 1634.3 kWh
